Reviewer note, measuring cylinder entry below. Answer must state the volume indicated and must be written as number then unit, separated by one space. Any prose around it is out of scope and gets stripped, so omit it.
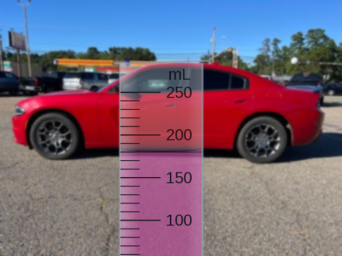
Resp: 180 mL
